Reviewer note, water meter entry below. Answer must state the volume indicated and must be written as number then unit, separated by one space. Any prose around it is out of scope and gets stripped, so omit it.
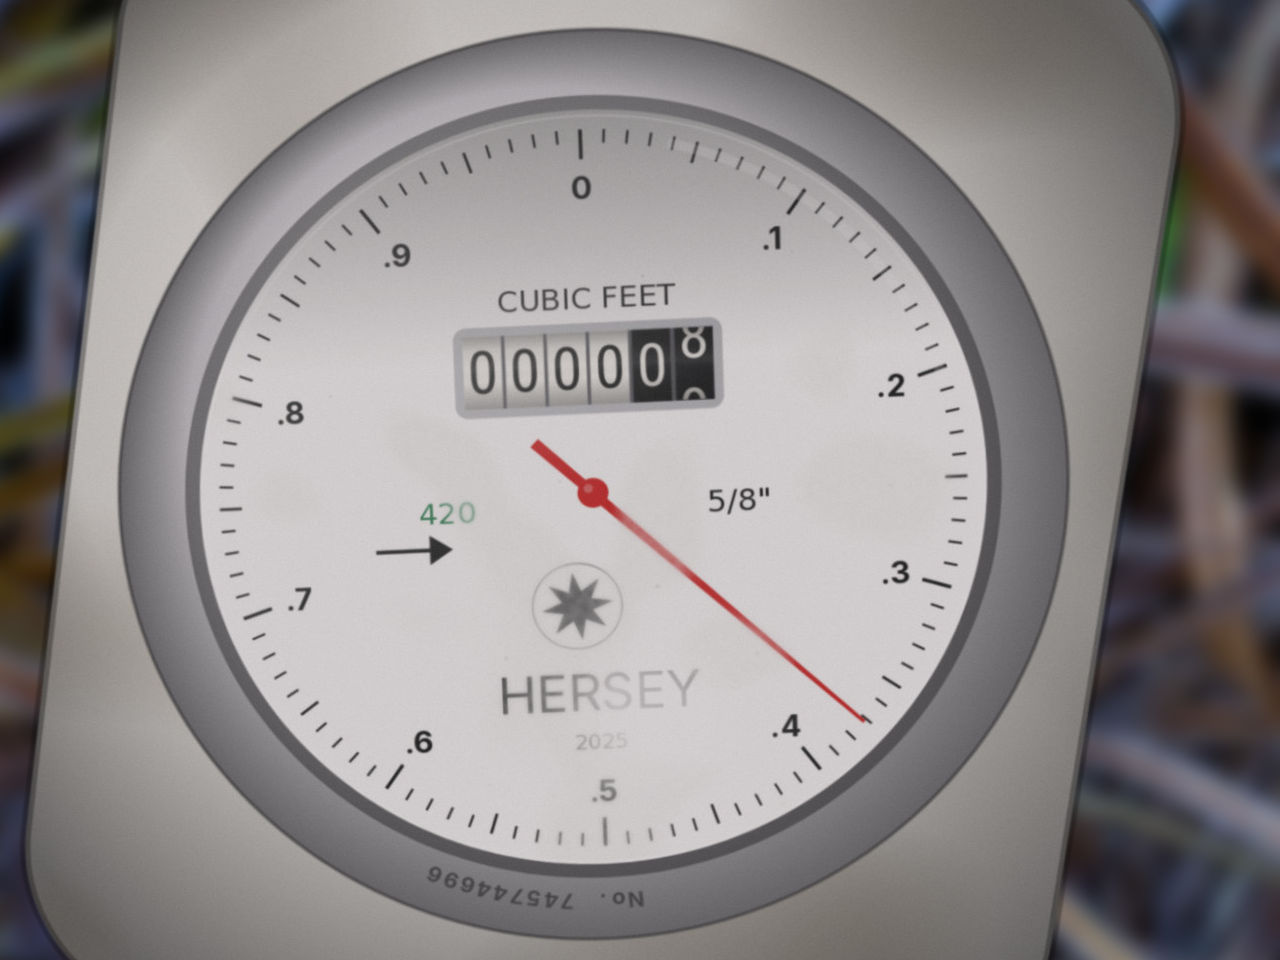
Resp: 8.37 ft³
